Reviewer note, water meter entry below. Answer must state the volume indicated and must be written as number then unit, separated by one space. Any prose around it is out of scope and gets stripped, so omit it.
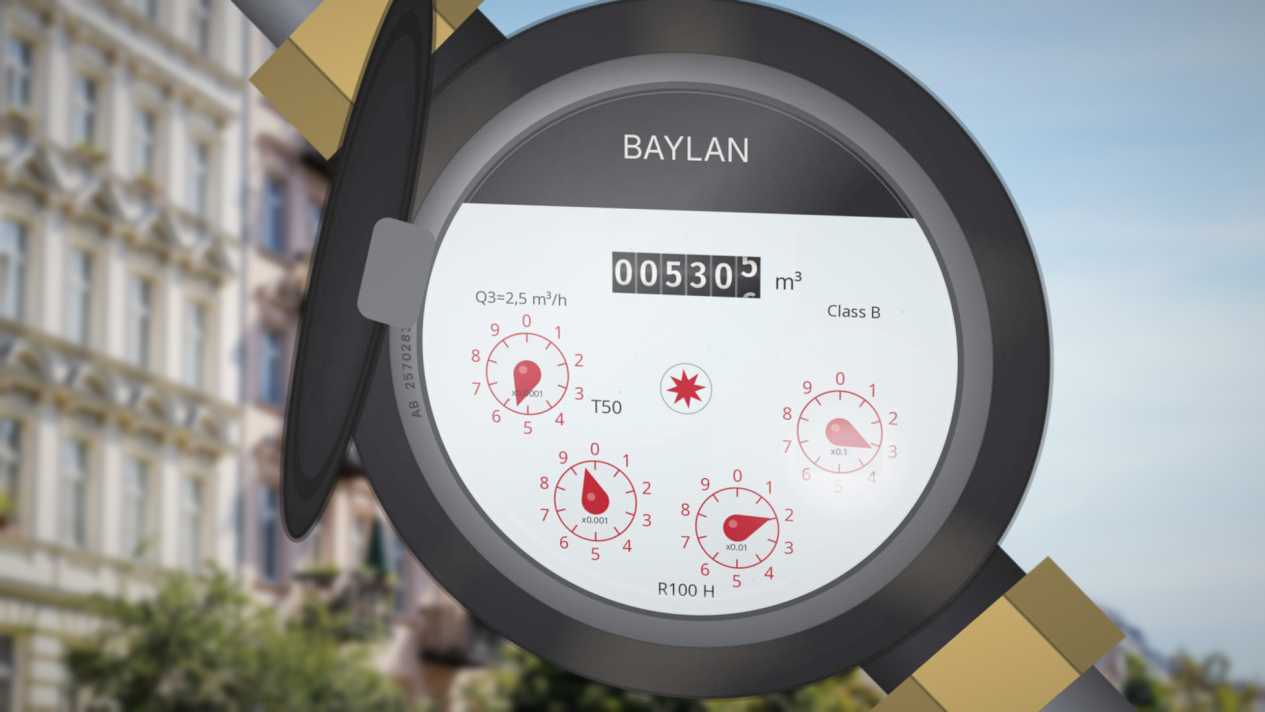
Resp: 5305.3195 m³
